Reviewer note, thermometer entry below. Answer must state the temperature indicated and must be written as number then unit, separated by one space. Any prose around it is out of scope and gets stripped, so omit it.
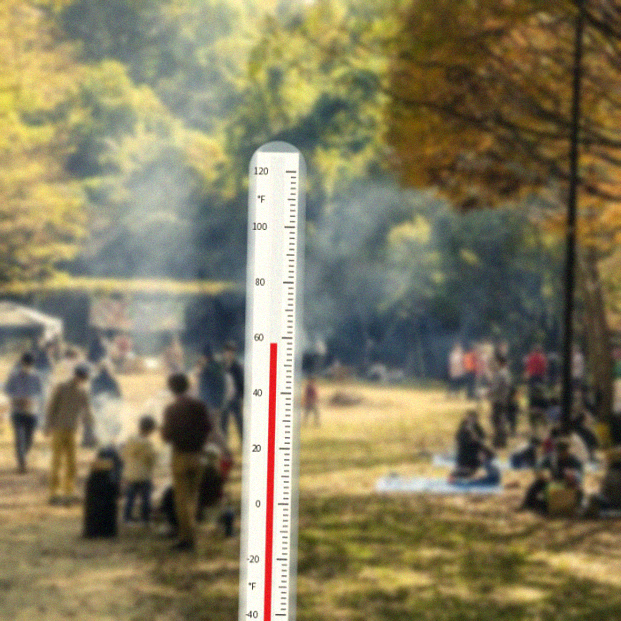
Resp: 58 °F
